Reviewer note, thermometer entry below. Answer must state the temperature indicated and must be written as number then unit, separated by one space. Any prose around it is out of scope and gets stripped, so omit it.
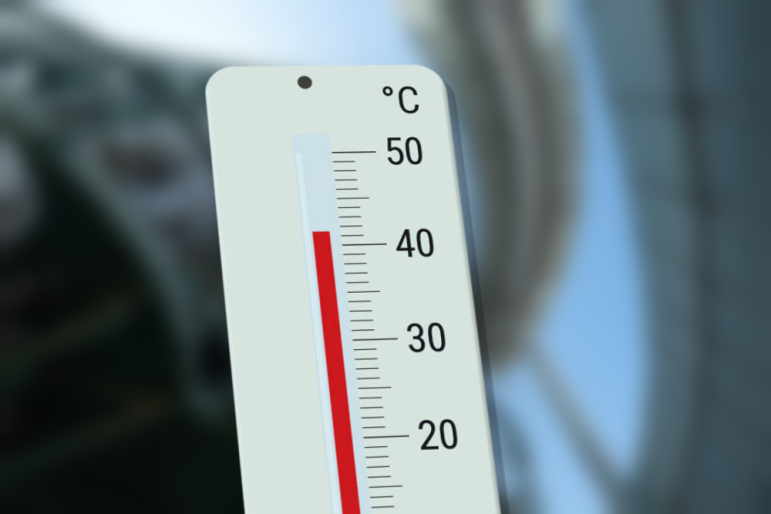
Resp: 41.5 °C
